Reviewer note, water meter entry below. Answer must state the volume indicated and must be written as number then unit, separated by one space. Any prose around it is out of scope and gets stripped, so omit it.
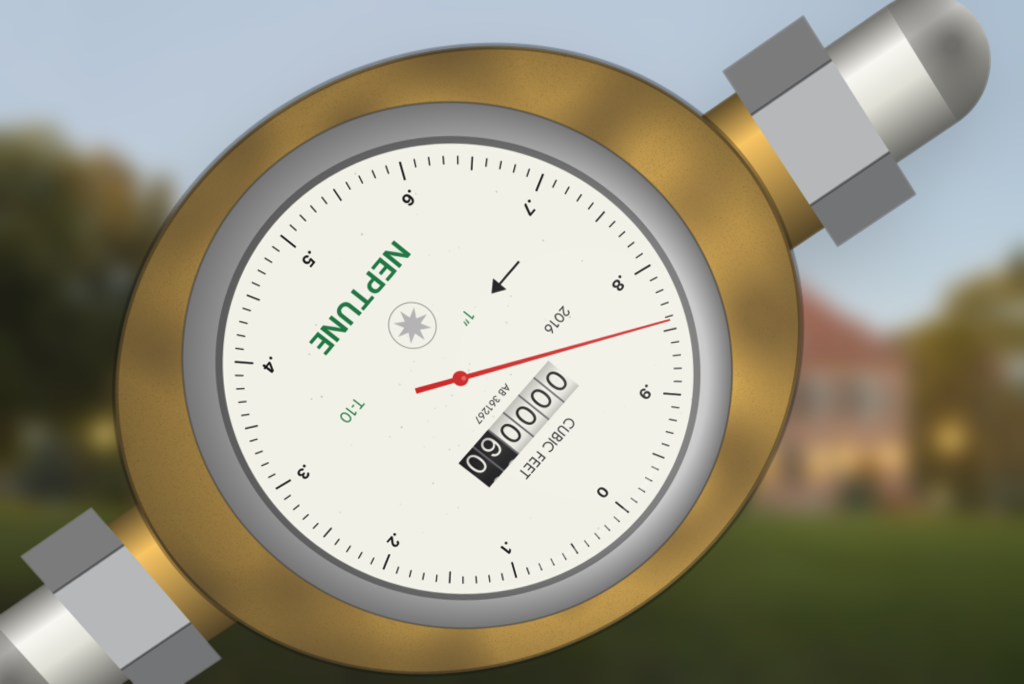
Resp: 59.84 ft³
